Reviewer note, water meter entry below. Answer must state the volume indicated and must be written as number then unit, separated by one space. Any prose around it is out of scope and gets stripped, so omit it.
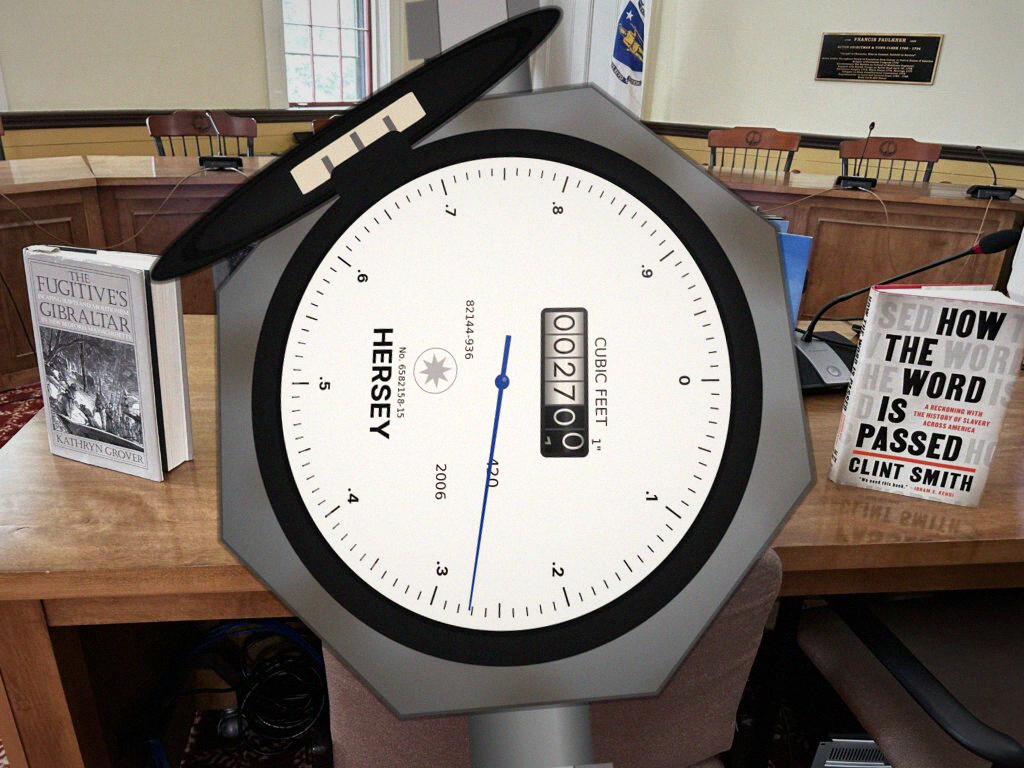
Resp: 2700.27 ft³
